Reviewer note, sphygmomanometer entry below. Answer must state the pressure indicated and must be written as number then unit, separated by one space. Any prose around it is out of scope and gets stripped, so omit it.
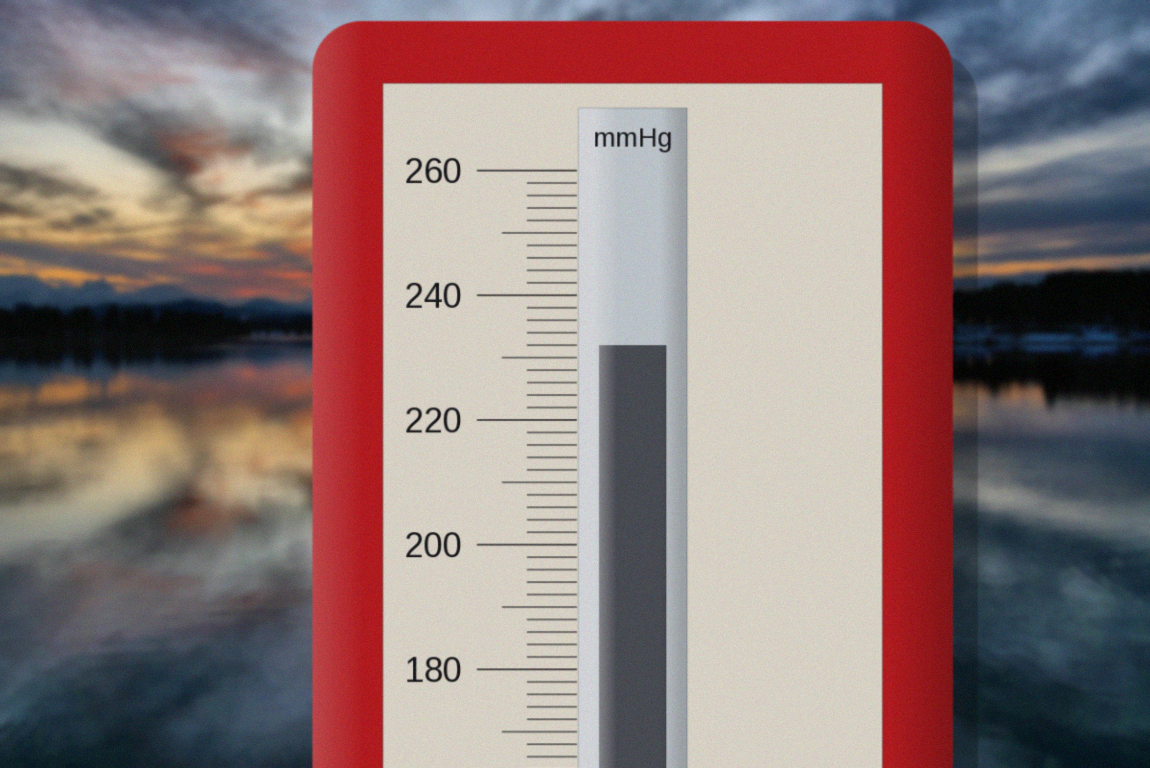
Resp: 232 mmHg
